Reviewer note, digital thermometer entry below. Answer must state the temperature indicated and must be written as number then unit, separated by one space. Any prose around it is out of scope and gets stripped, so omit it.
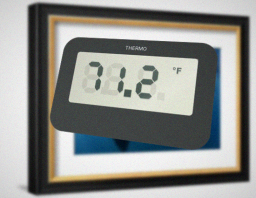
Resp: 71.2 °F
